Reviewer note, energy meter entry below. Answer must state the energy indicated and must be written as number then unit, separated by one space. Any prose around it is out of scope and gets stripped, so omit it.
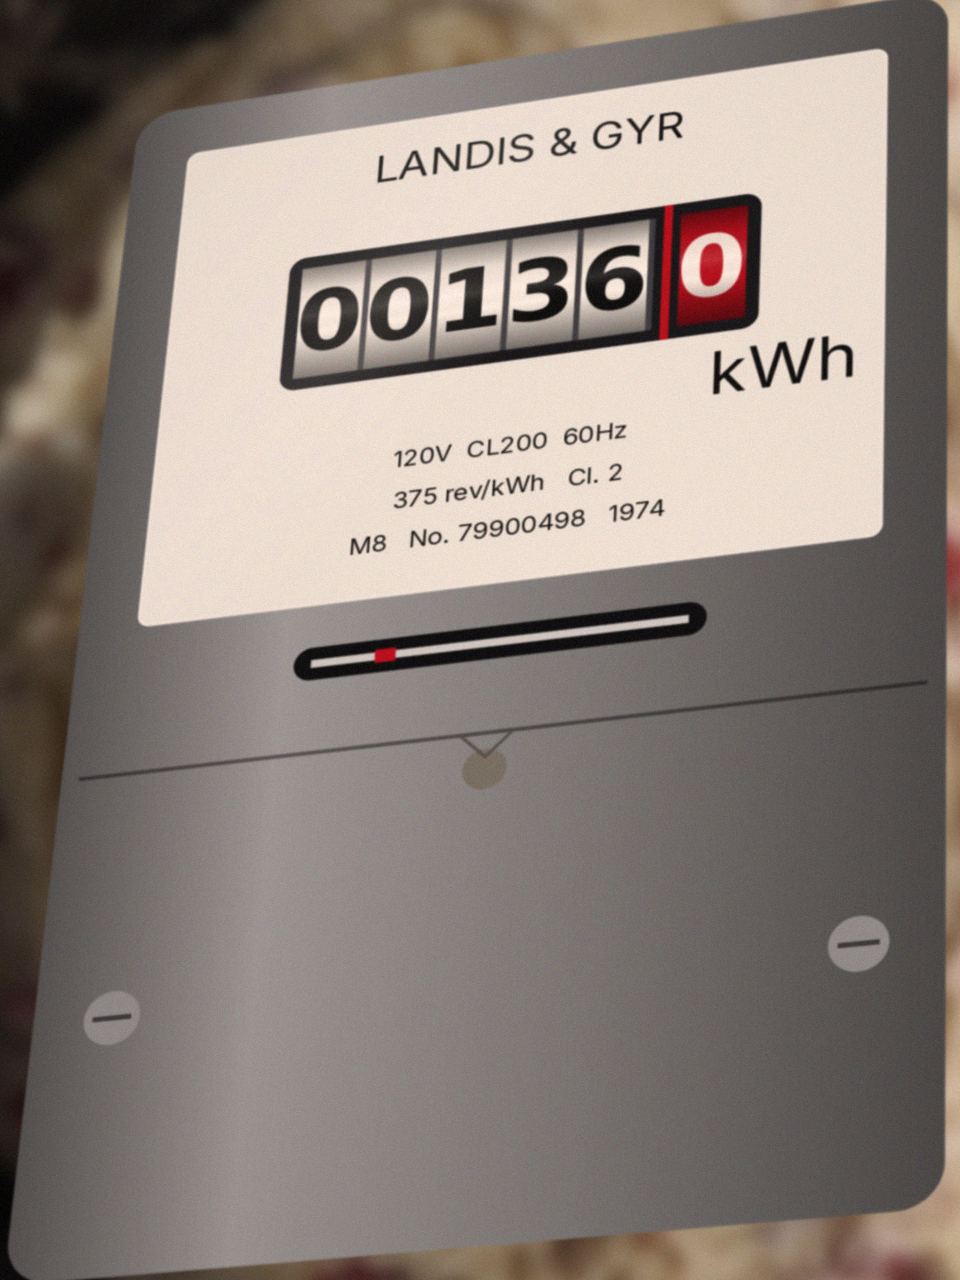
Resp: 136.0 kWh
